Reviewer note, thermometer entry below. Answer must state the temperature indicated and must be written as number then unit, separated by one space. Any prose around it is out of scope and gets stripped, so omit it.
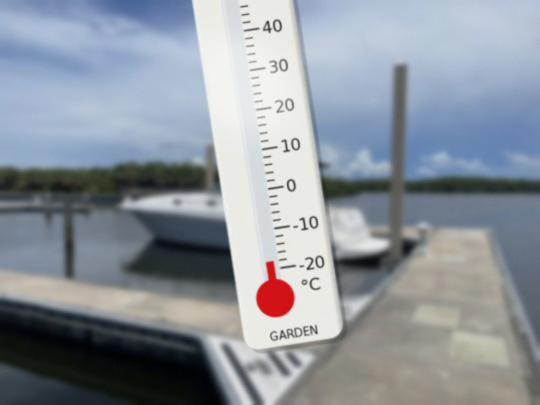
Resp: -18 °C
